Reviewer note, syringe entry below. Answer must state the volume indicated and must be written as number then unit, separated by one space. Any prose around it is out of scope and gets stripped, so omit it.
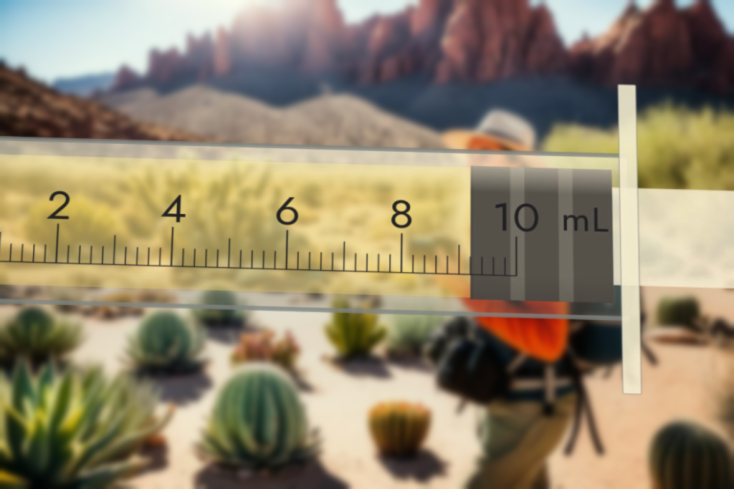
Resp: 9.2 mL
